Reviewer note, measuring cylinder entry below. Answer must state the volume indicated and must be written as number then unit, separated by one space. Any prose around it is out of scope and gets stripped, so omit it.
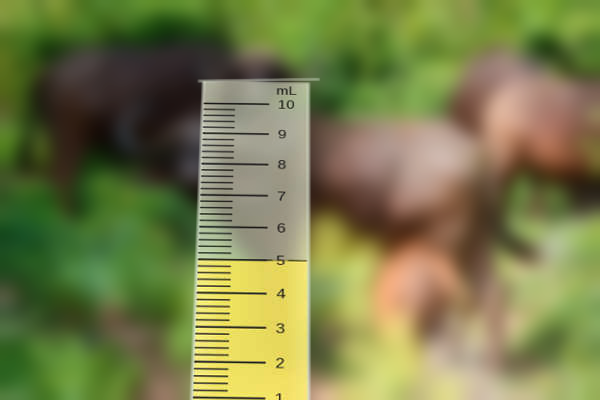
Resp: 5 mL
